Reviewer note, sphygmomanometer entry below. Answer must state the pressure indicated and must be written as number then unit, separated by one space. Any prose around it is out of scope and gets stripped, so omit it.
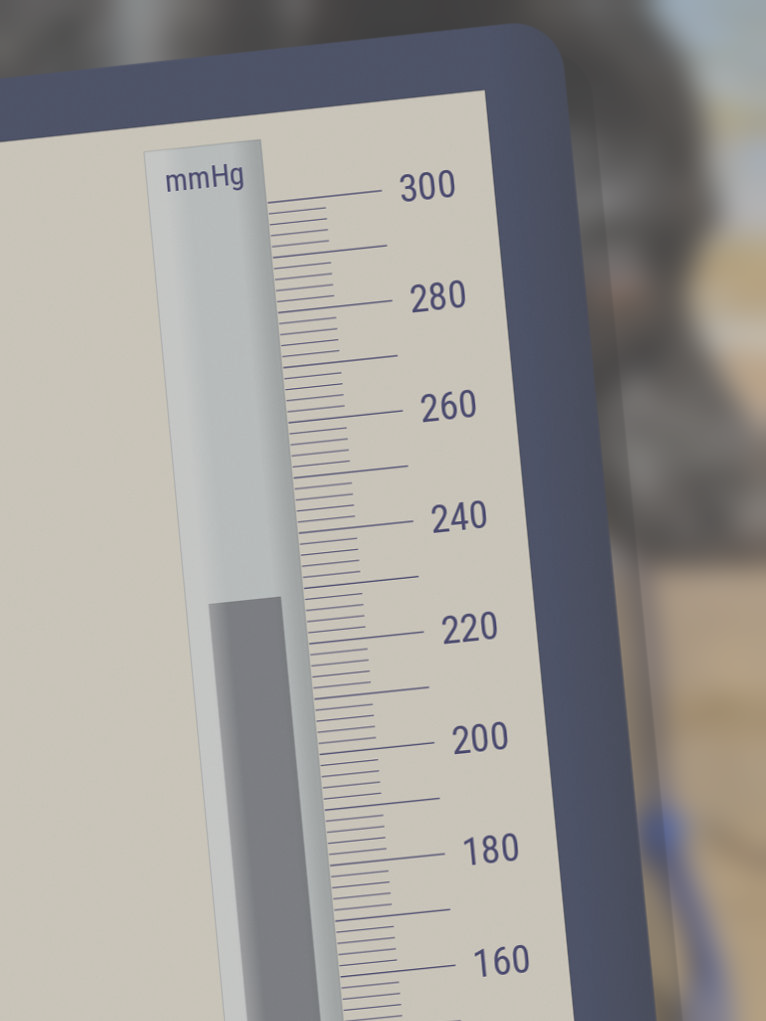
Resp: 229 mmHg
